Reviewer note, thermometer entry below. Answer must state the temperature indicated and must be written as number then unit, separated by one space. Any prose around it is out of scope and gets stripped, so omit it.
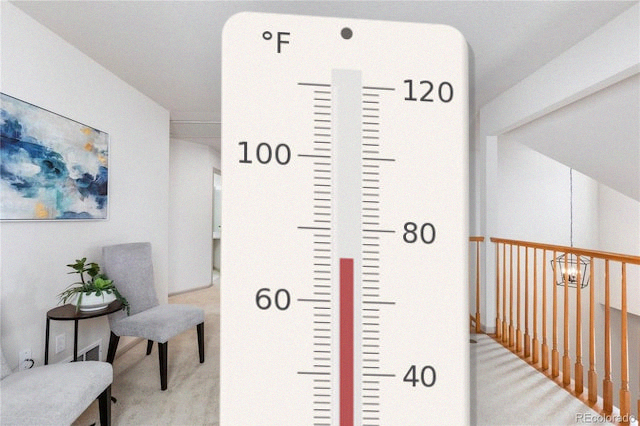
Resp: 72 °F
